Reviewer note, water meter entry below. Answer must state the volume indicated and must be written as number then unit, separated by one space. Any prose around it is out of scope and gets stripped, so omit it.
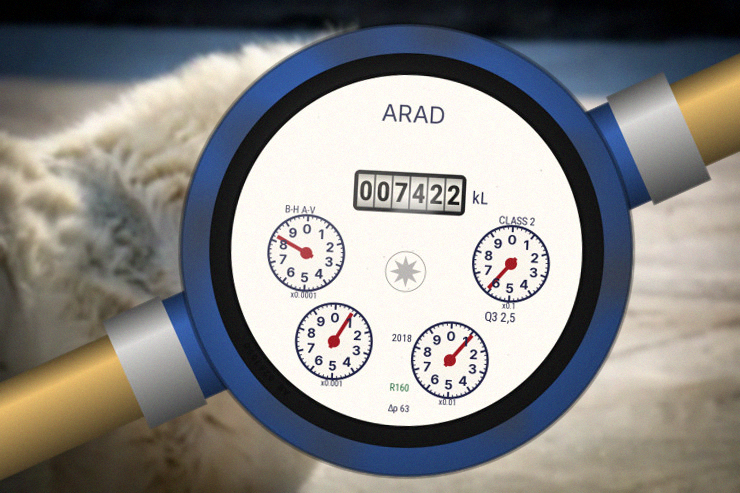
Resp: 7422.6108 kL
